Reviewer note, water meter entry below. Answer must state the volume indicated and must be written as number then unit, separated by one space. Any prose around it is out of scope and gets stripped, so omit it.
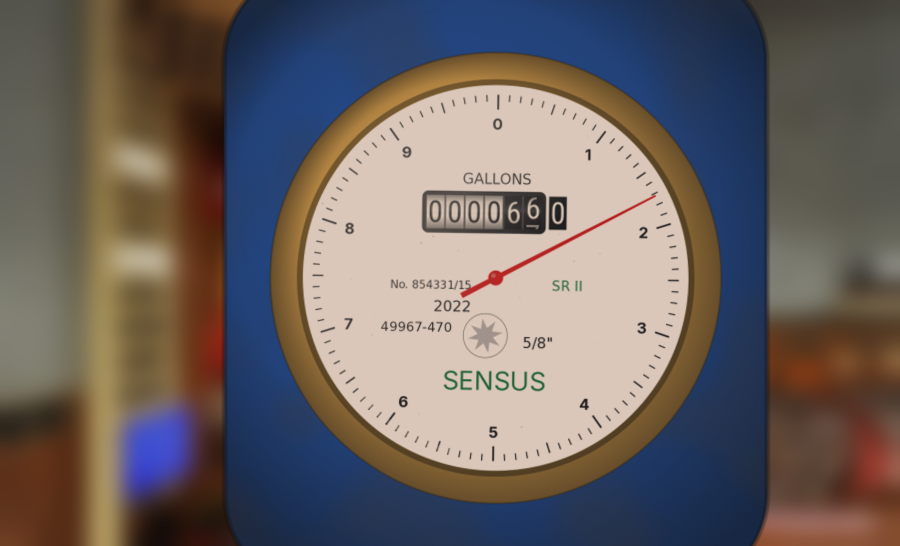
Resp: 661.7 gal
